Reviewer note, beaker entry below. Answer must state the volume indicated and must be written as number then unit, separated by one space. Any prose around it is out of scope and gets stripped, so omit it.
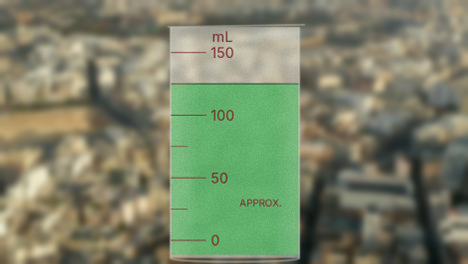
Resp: 125 mL
